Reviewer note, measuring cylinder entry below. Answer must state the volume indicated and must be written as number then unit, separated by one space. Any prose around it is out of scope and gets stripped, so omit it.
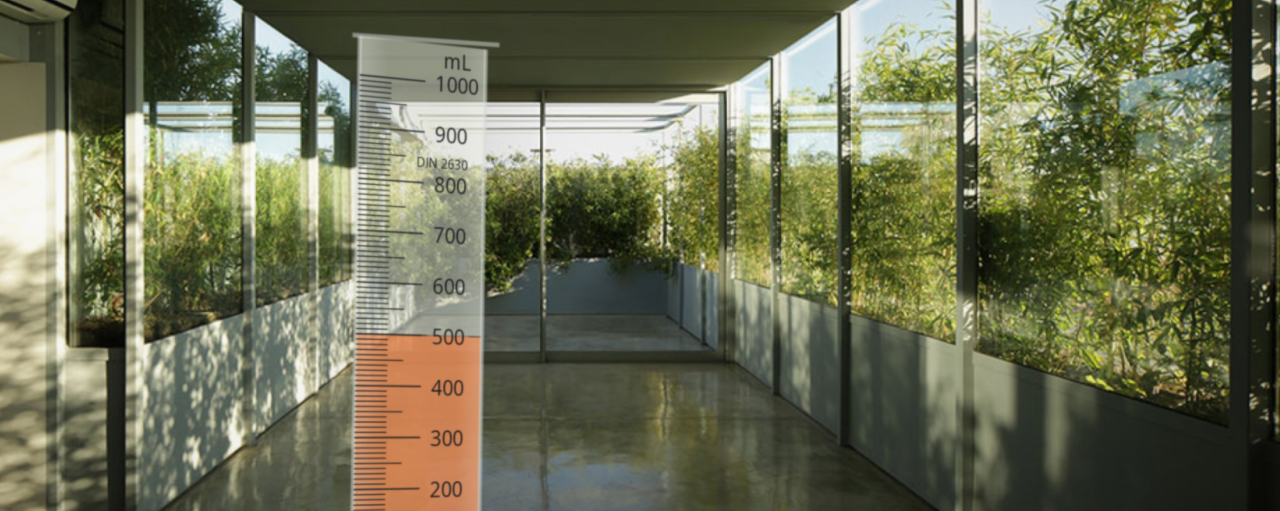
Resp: 500 mL
